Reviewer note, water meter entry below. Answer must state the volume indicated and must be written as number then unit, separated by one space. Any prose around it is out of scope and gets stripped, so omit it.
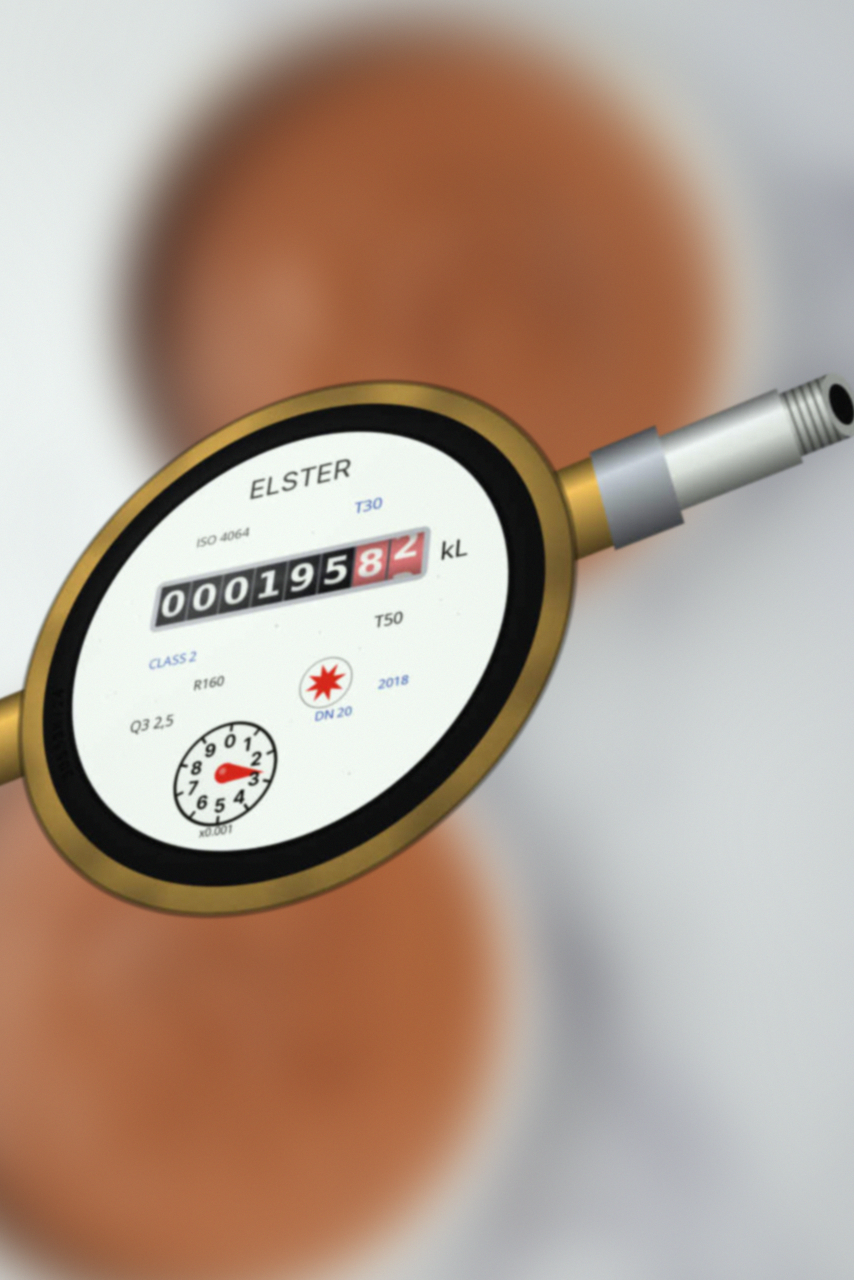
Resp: 195.822 kL
